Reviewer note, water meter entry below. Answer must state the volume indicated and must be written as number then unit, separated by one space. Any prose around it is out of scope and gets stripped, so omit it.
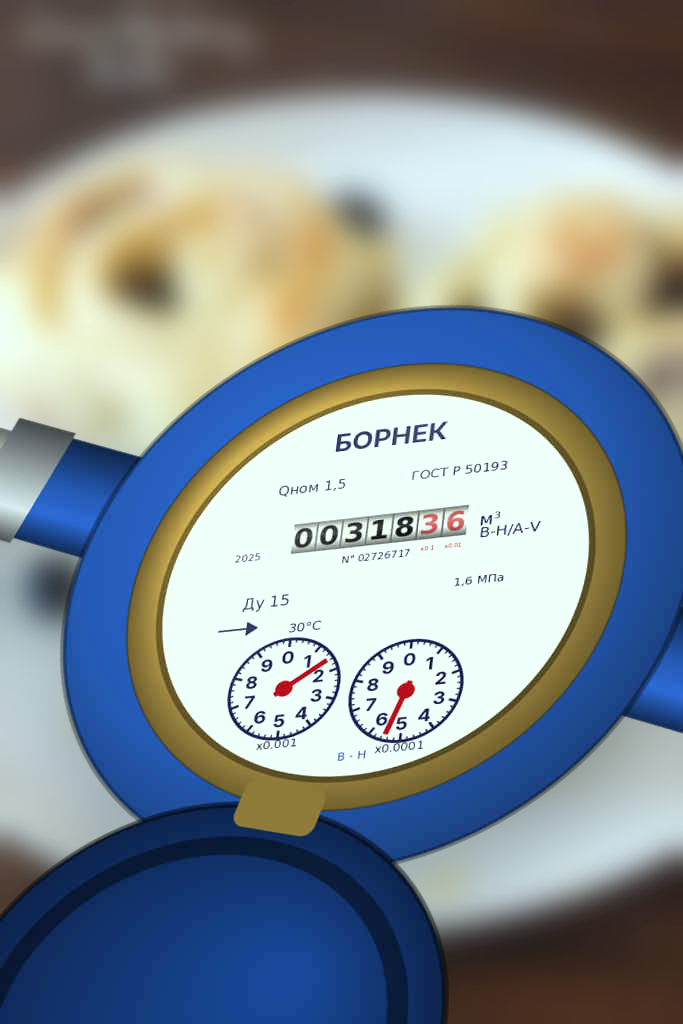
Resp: 318.3615 m³
